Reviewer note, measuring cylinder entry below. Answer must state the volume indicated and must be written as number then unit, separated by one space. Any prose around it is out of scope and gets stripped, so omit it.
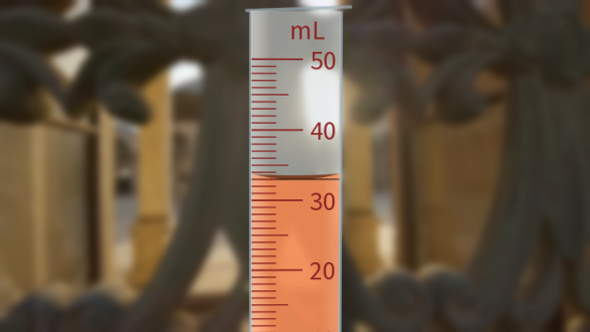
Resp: 33 mL
